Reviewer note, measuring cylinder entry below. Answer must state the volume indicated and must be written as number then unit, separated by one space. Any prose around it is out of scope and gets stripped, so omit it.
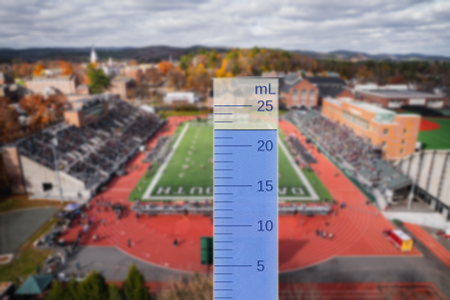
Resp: 22 mL
